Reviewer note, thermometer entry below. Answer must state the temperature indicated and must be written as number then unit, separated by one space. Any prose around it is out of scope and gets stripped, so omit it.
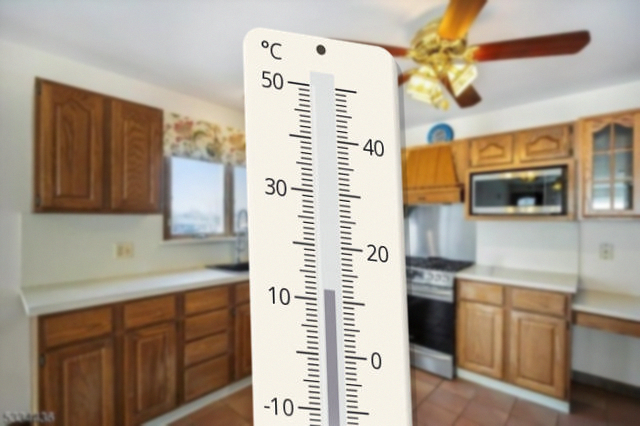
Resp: 12 °C
